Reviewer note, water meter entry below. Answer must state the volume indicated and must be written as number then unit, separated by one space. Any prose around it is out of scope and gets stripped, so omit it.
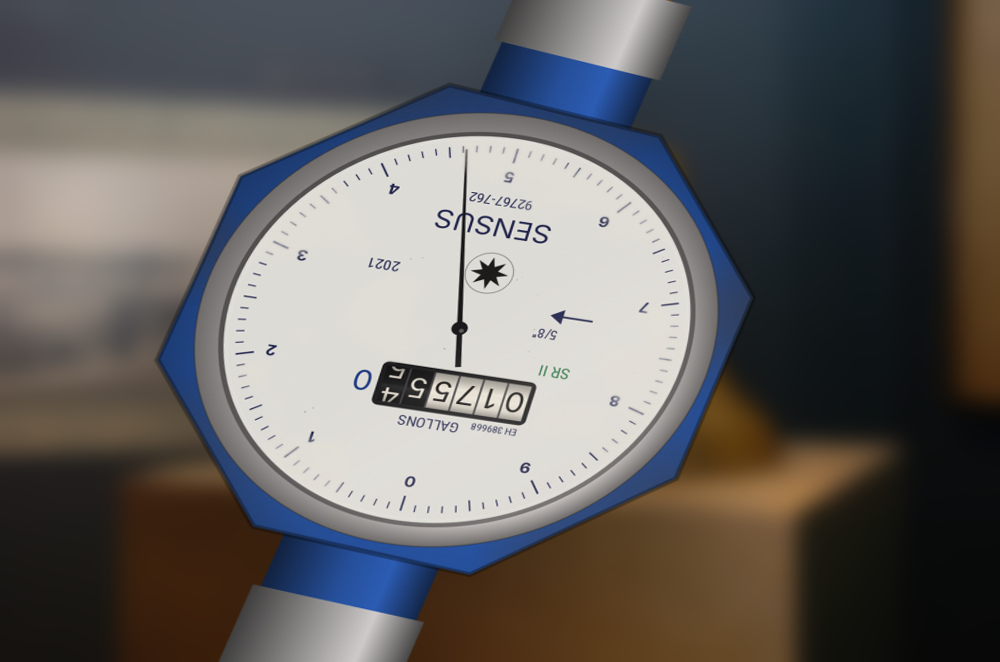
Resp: 175544.6 gal
